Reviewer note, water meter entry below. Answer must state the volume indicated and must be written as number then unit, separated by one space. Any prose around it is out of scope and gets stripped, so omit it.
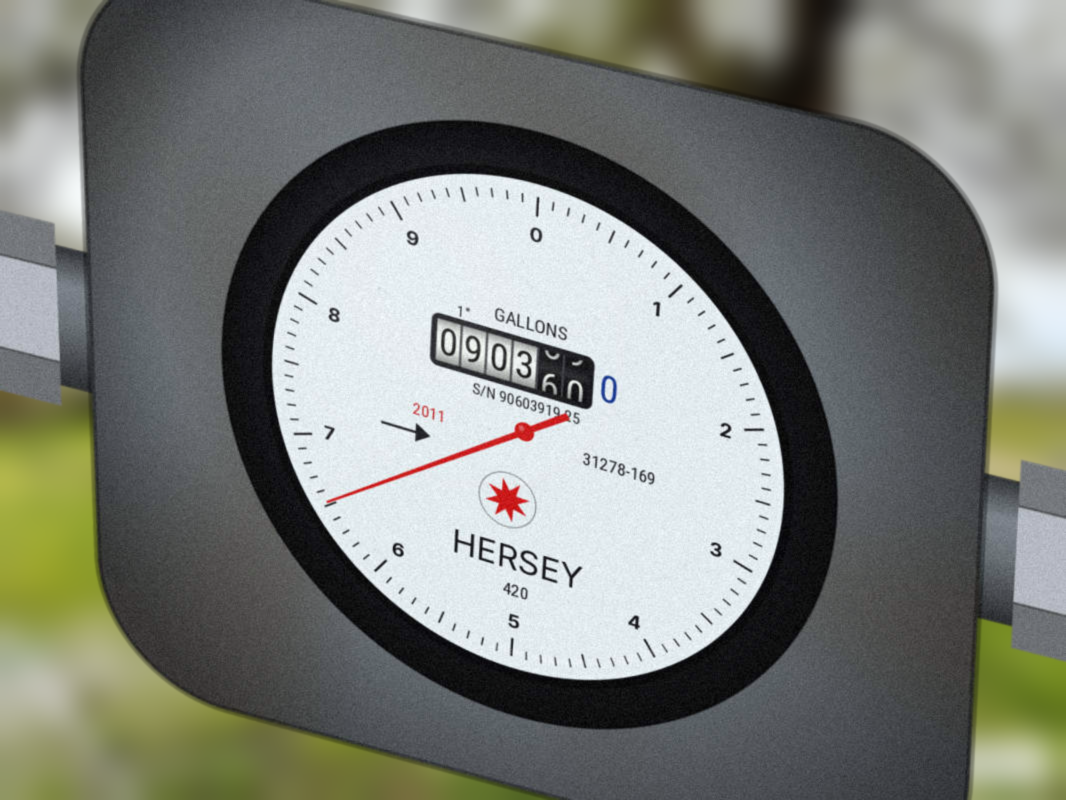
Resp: 903596.5 gal
